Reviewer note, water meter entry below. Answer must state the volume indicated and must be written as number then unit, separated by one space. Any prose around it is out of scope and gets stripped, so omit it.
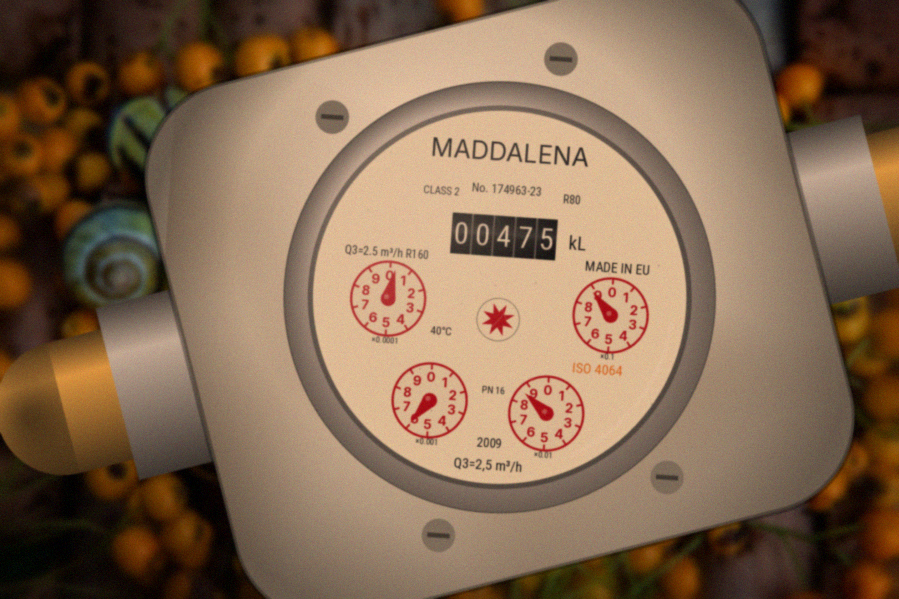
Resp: 475.8860 kL
